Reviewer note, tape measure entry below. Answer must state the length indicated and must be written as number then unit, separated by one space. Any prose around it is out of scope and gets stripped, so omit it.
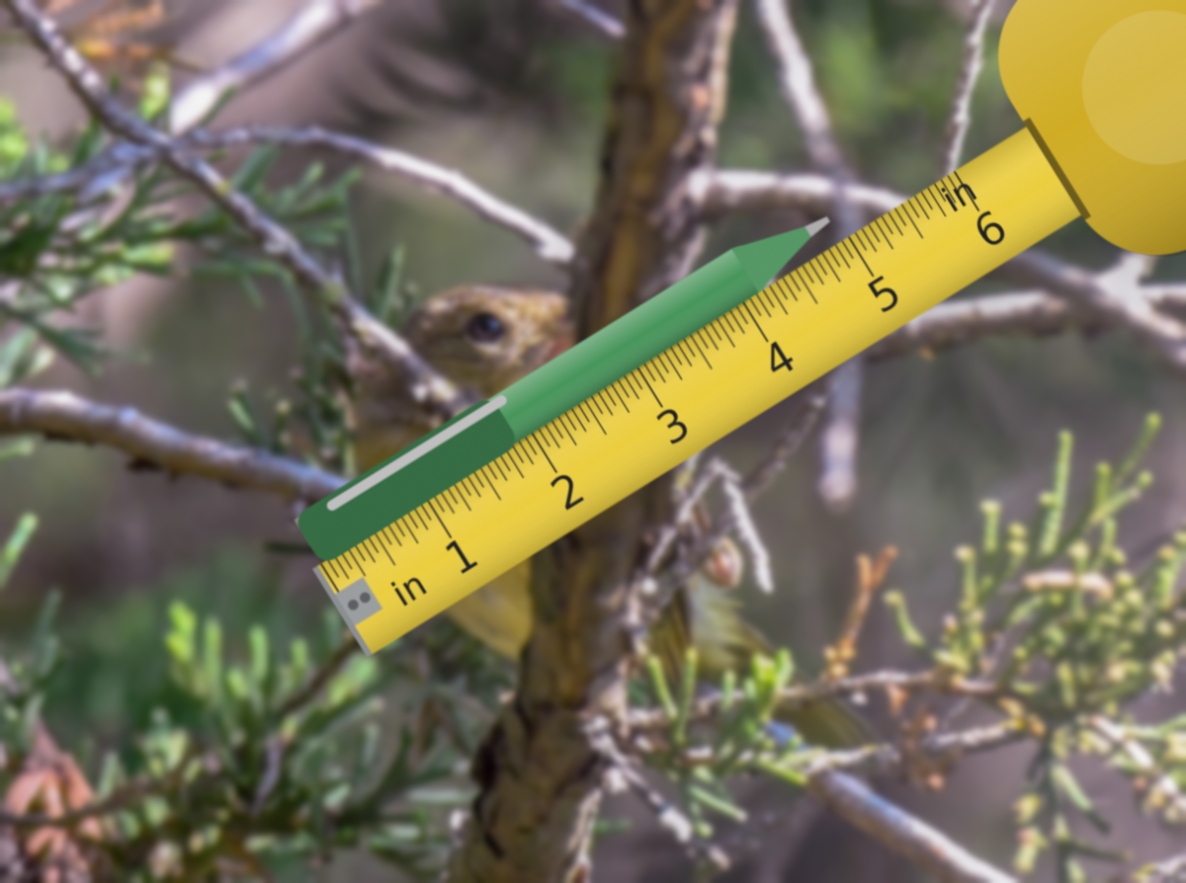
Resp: 4.9375 in
